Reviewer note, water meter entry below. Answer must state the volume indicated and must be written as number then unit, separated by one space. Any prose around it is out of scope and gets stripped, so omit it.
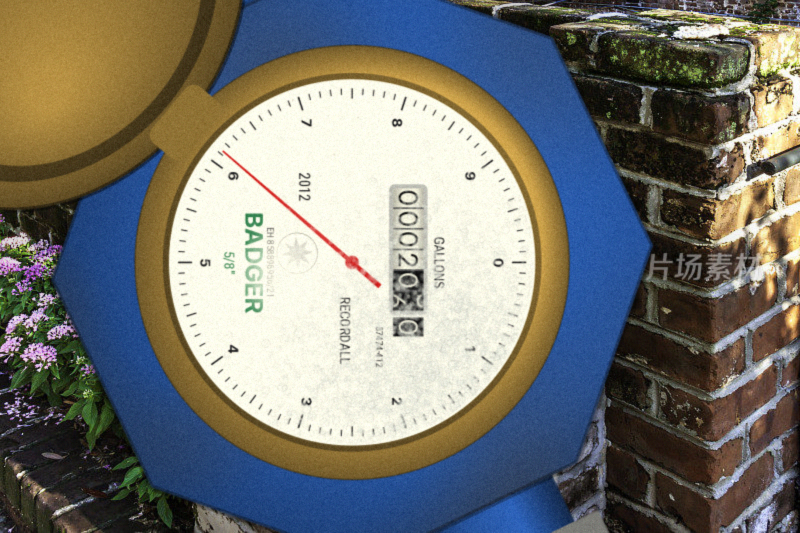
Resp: 2056.1 gal
